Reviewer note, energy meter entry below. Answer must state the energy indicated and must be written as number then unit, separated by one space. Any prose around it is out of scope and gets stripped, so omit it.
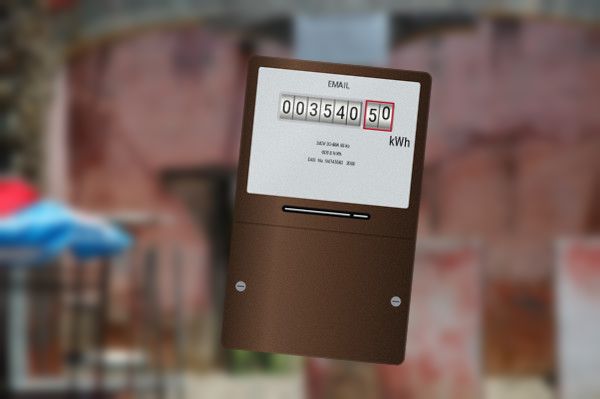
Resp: 3540.50 kWh
